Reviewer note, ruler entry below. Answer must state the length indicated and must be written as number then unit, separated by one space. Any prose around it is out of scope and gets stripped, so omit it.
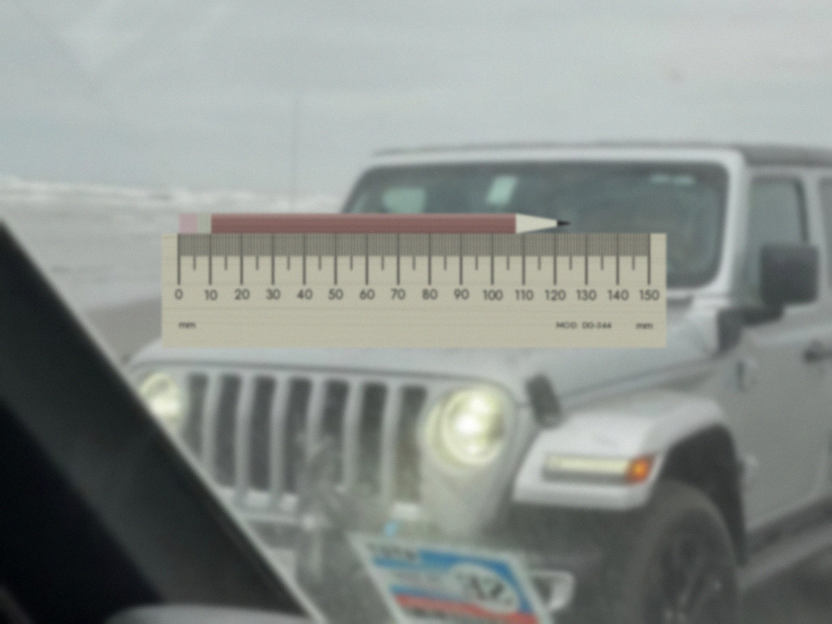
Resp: 125 mm
